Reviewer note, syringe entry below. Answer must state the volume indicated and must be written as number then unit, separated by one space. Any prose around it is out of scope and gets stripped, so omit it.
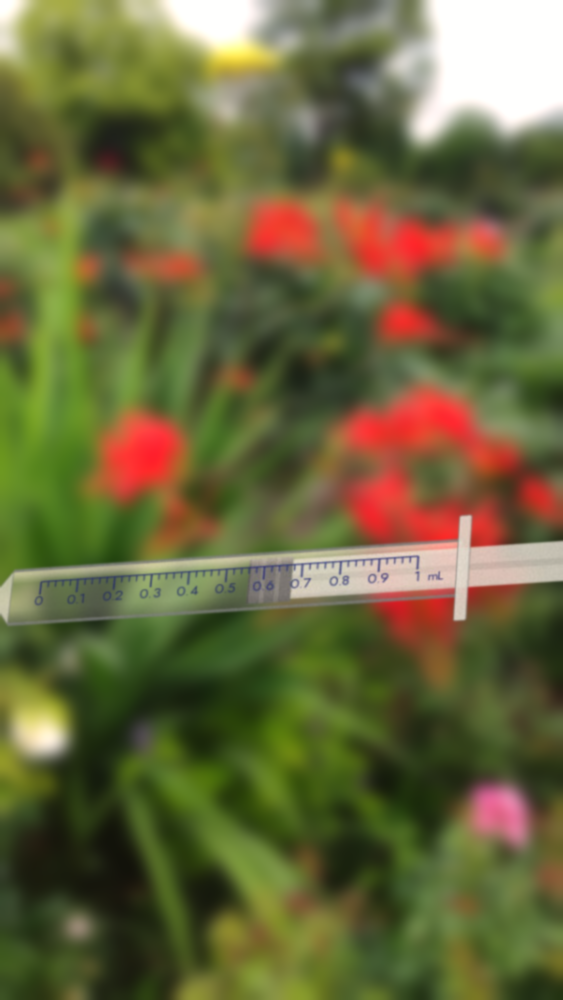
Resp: 0.56 mL
